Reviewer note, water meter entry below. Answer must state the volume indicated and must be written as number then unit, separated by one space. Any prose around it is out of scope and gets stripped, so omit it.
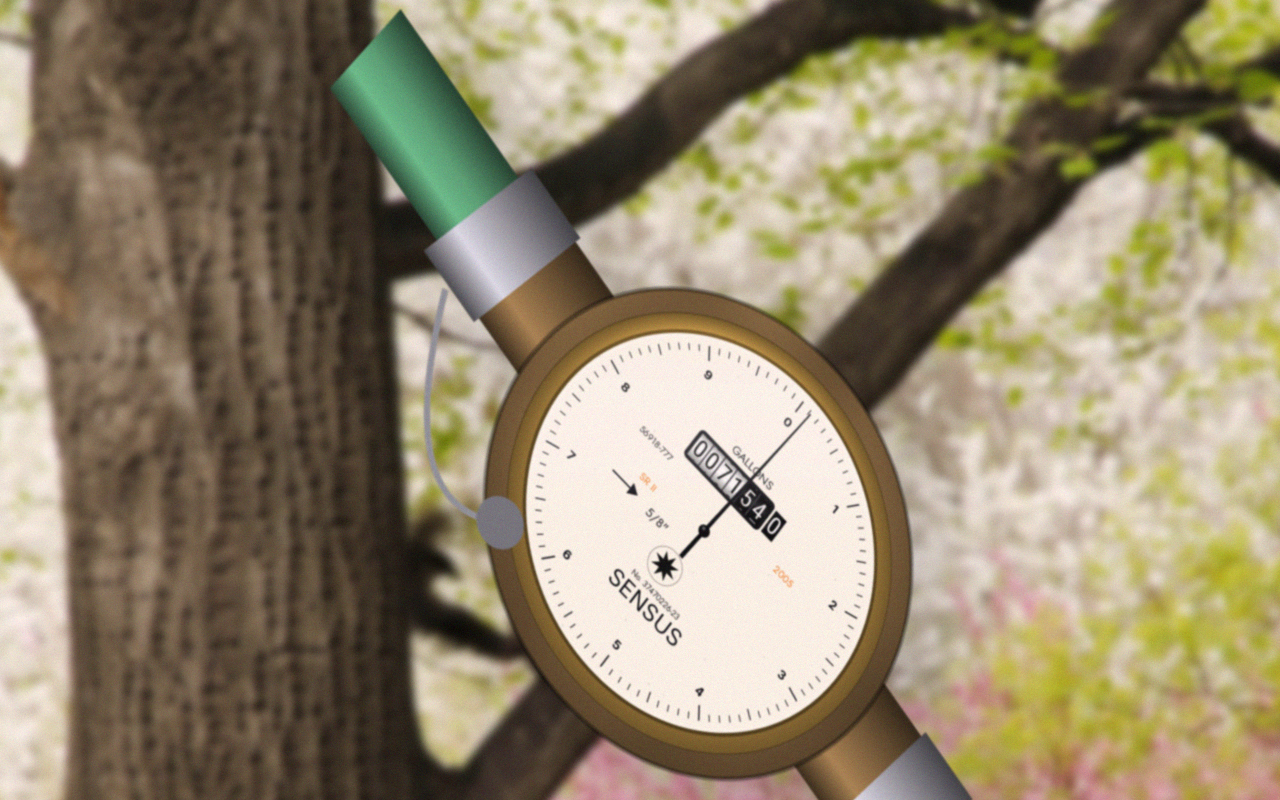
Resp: 71540.1 gal
